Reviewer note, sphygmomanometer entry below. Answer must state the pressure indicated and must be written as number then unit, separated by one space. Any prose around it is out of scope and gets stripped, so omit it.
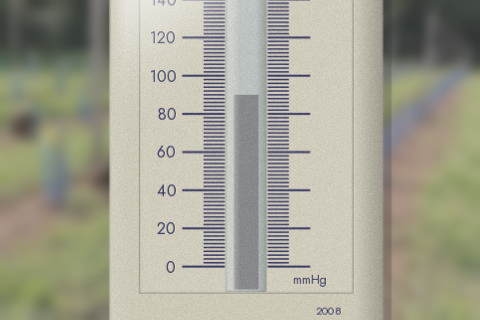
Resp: 90 mmHg
